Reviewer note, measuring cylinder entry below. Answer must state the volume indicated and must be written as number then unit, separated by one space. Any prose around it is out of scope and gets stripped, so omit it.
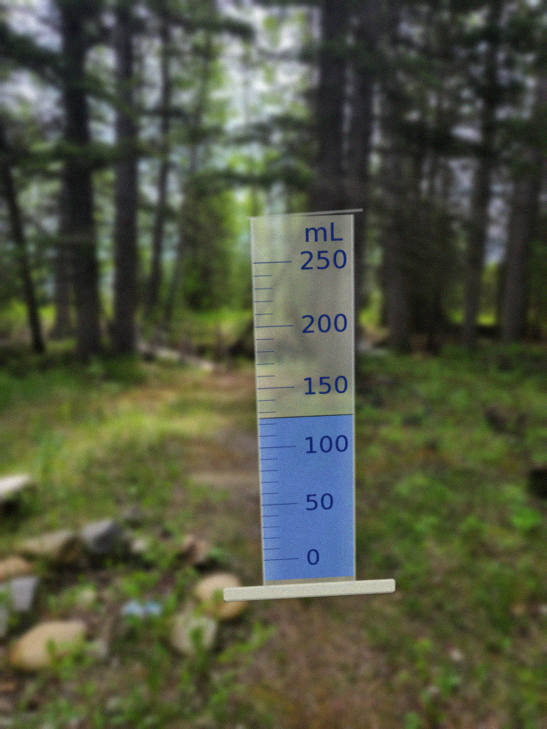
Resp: 125 mL
